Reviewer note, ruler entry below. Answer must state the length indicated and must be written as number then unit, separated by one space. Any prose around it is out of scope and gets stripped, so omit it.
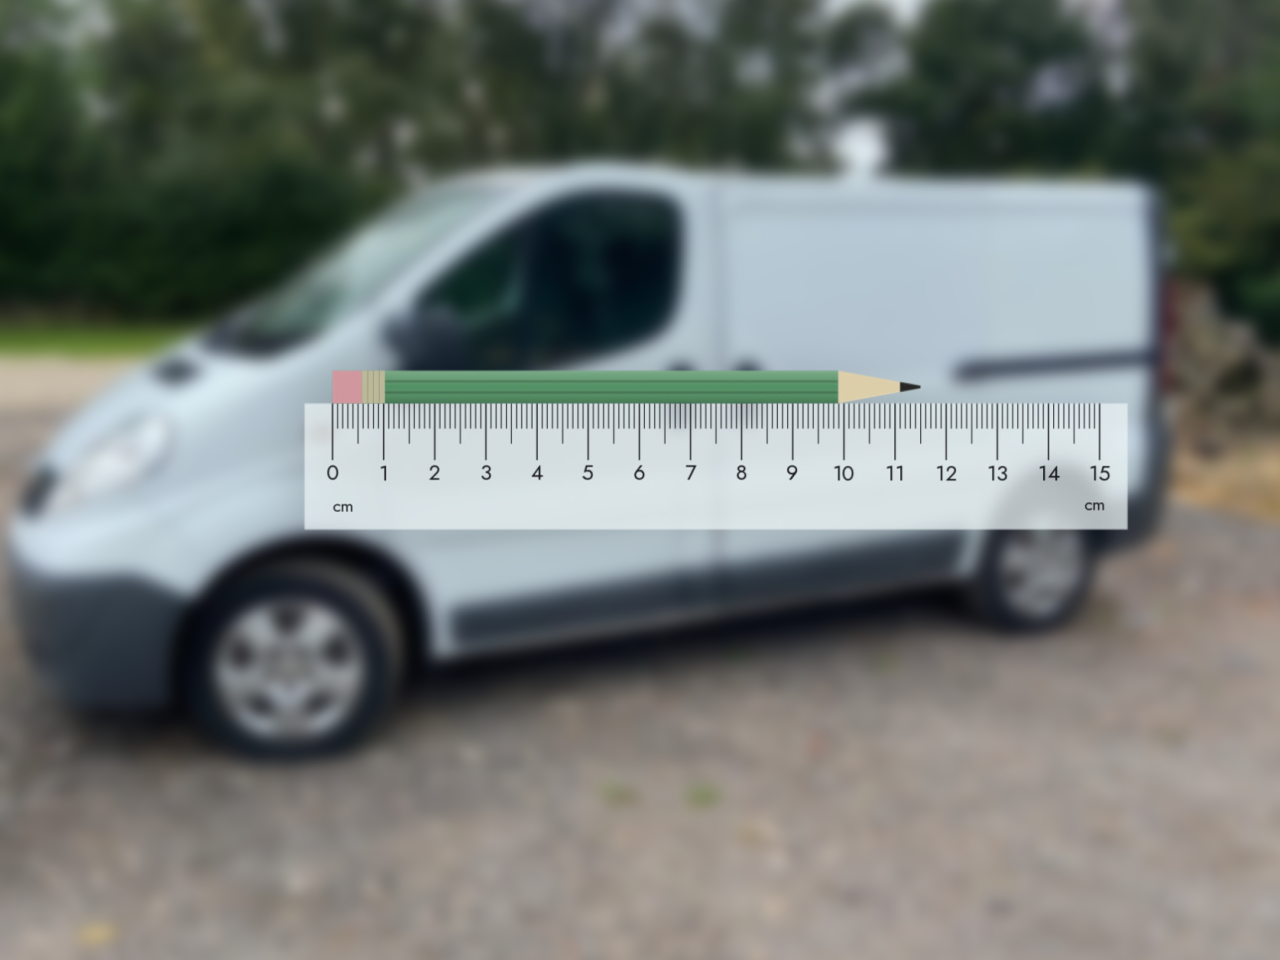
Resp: 11.5 cm
